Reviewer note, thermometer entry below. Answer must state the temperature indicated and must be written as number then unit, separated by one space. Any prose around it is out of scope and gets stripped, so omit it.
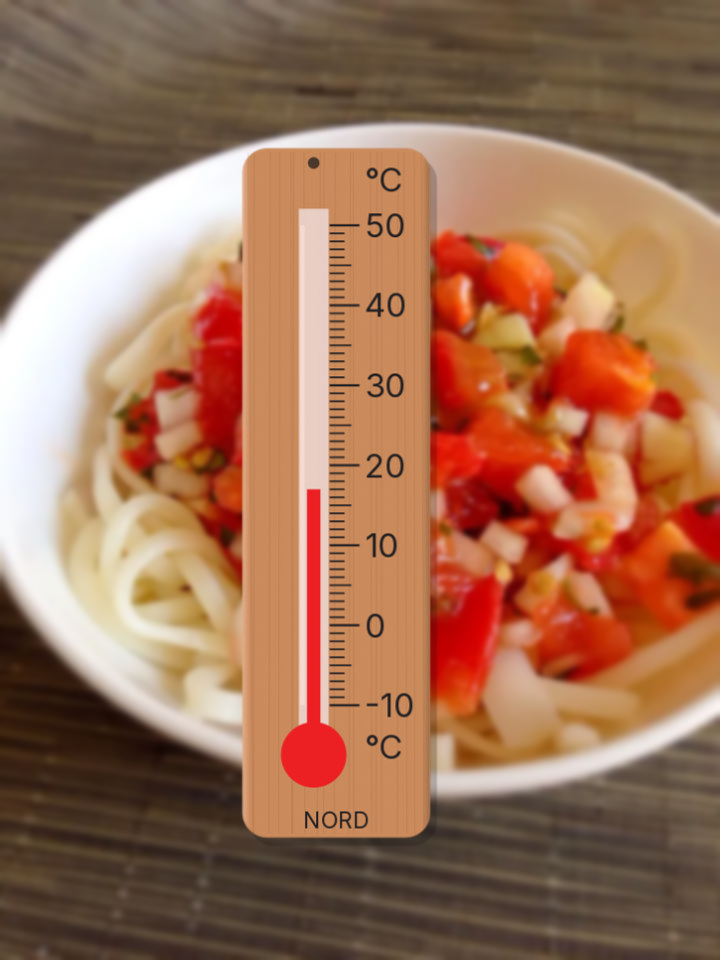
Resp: 17 °C
